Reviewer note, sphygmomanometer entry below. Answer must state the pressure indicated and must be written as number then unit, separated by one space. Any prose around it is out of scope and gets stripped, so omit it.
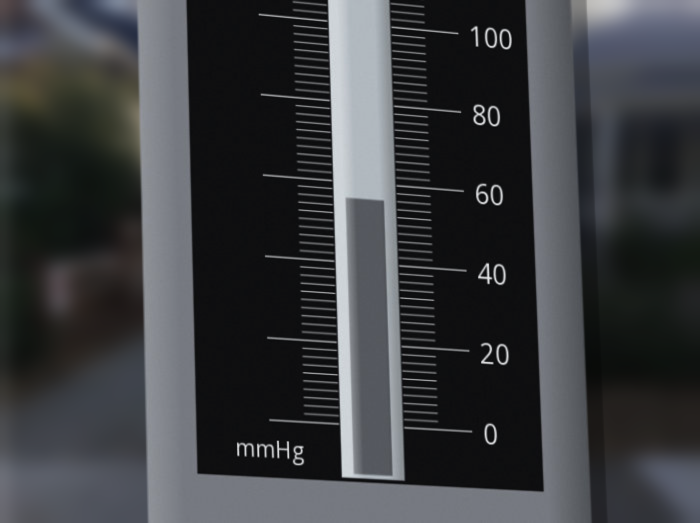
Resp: 56 mmHg
